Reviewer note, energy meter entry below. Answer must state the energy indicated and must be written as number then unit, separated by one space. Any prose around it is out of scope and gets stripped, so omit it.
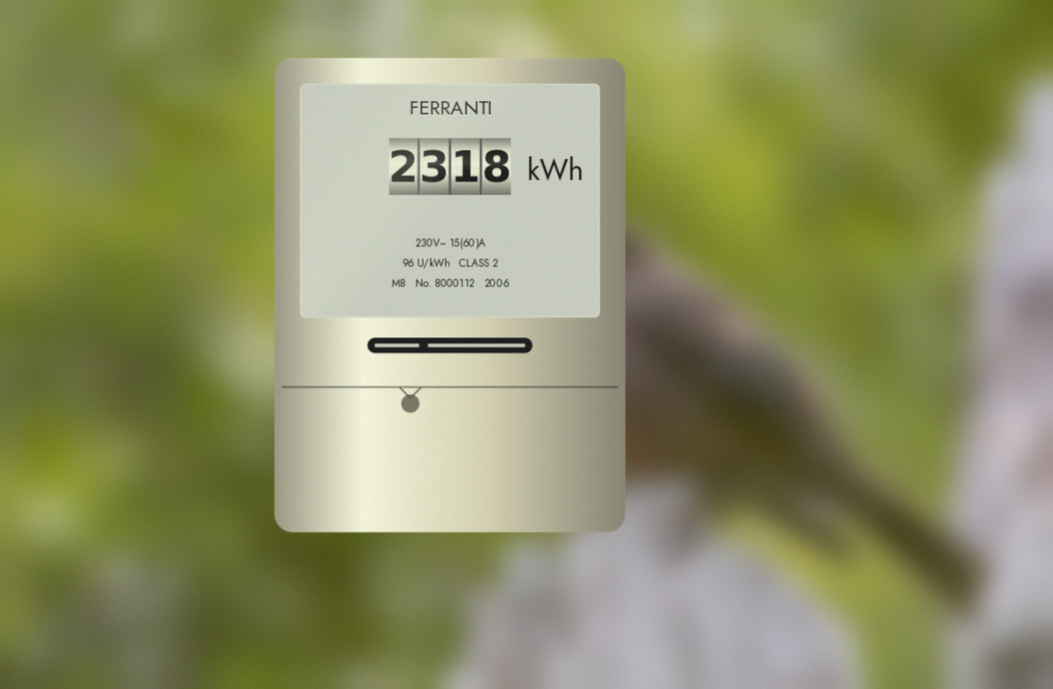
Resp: 2318 kWh
